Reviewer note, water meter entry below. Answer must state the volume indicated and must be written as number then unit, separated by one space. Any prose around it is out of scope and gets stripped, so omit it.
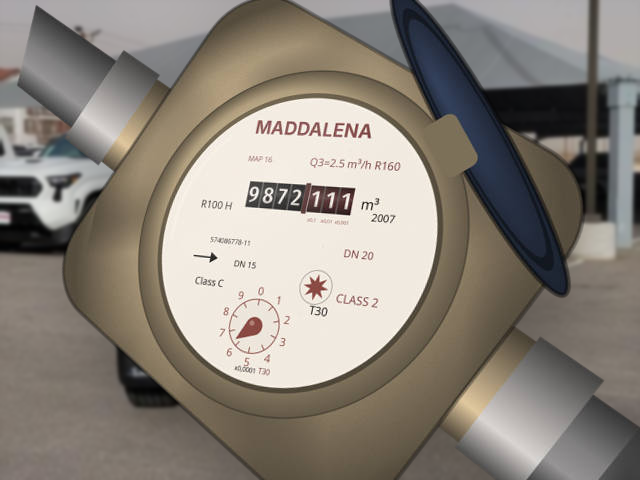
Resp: 9872.1116 m³
